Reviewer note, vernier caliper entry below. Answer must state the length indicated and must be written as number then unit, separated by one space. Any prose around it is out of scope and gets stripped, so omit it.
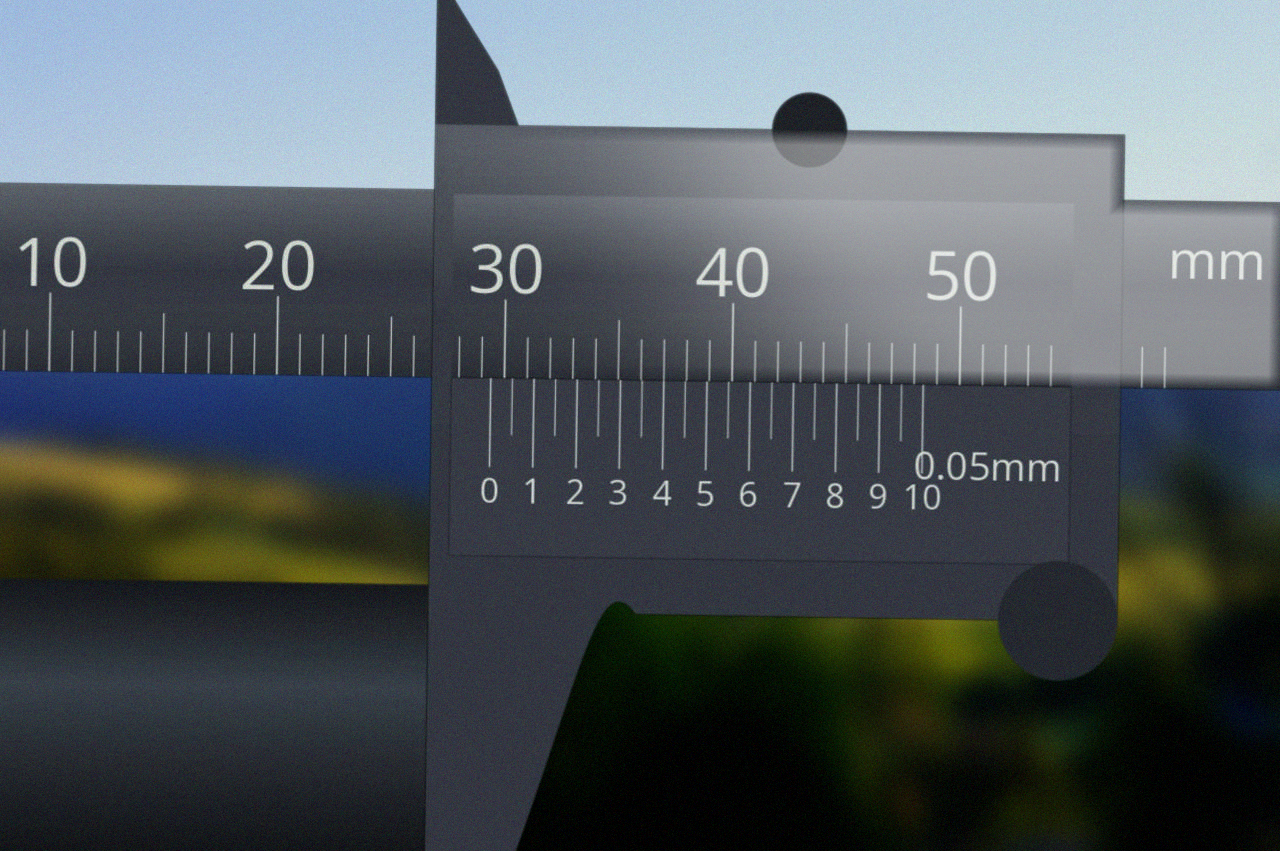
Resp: 29.4 mm
